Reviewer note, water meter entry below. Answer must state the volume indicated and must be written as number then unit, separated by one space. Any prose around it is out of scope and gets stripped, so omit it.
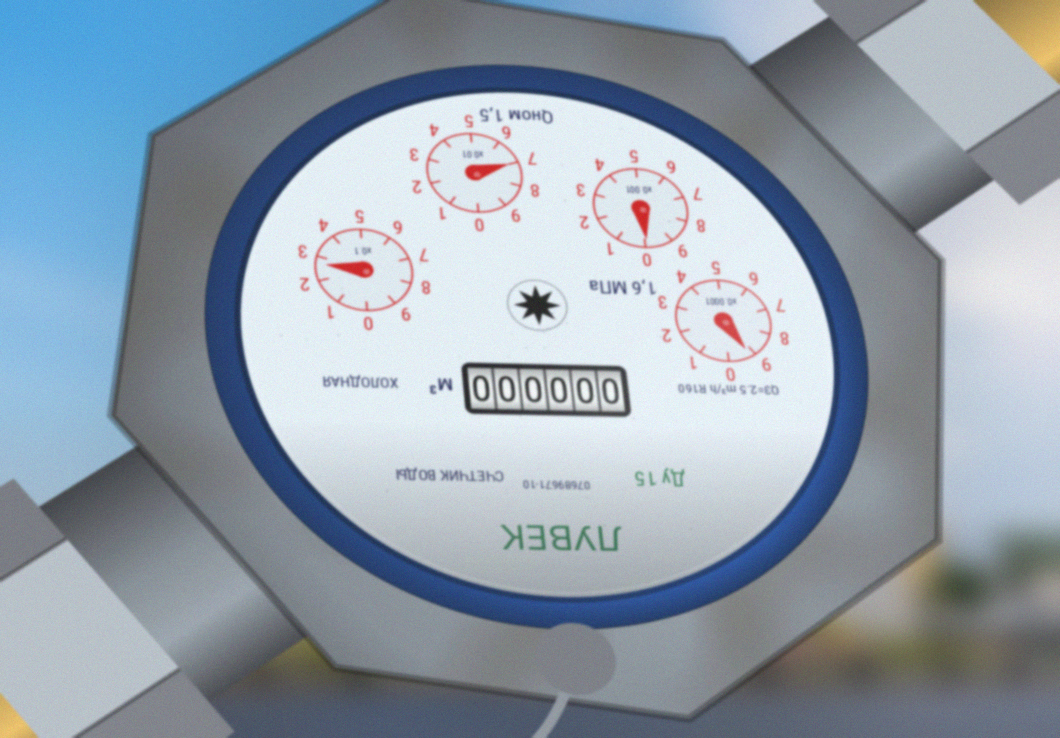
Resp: 0.2699 m³
